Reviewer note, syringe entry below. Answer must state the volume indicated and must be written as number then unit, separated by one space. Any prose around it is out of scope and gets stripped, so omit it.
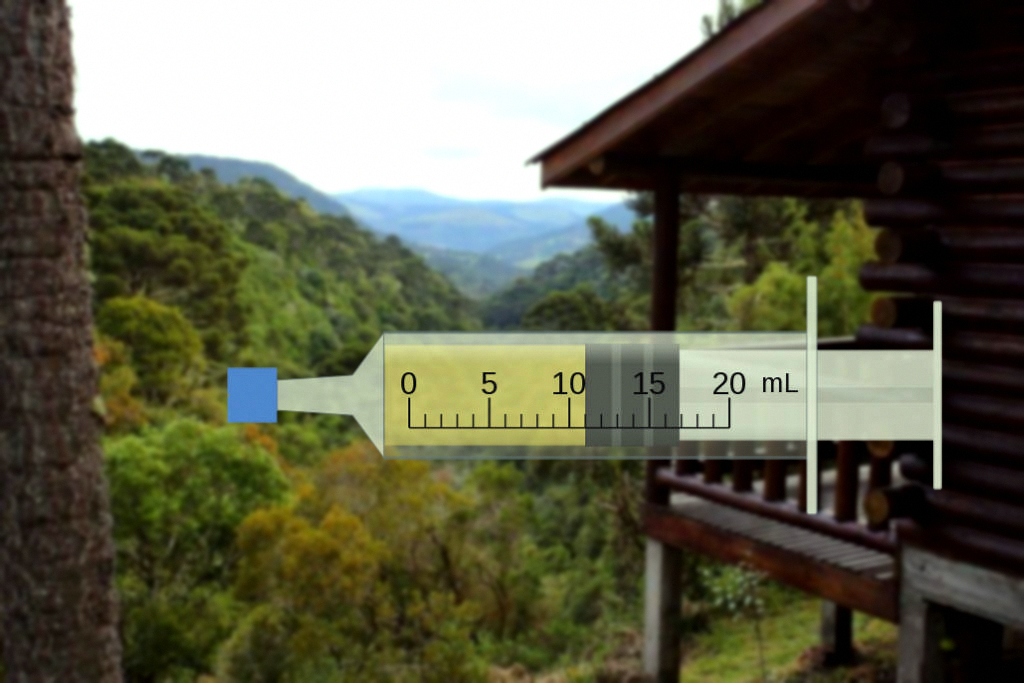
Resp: 11 mL
